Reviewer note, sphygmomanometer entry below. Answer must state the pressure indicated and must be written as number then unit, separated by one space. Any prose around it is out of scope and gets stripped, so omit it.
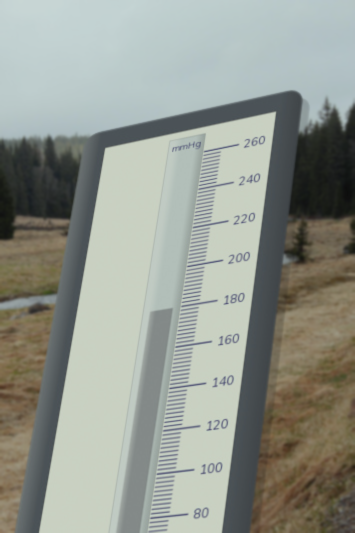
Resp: 180 mmHg
